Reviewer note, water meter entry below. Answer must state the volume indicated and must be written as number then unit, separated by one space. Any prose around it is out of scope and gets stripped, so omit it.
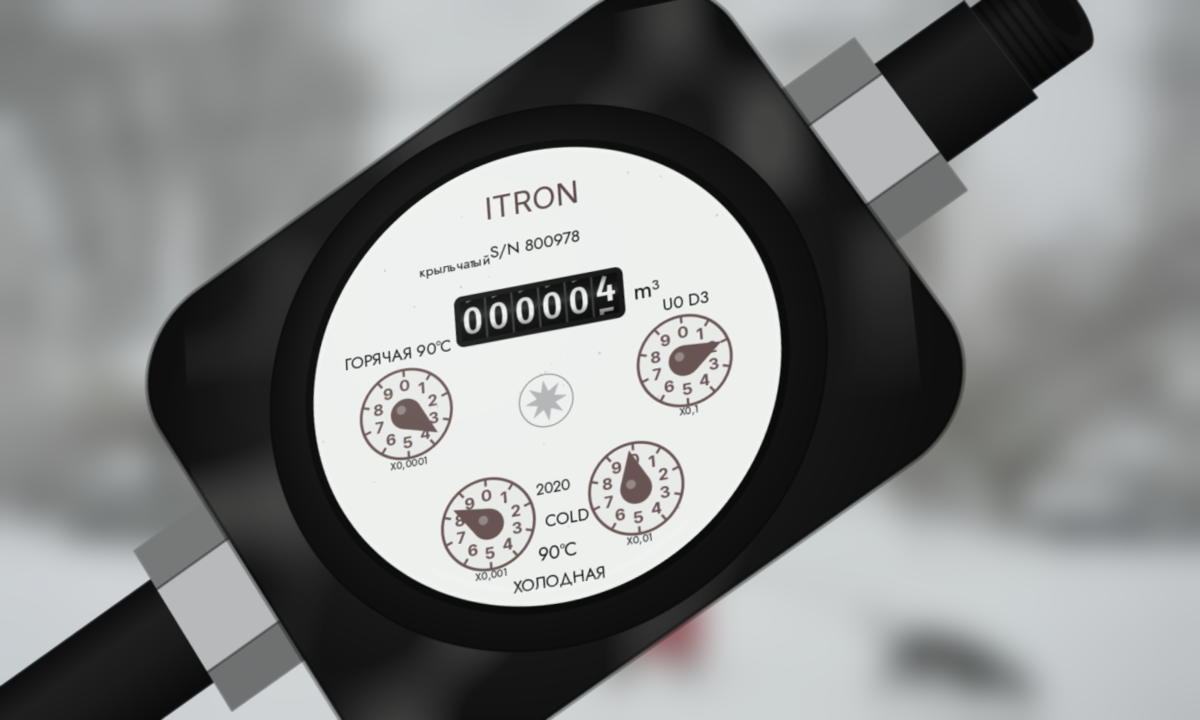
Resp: 4.1983 m³
